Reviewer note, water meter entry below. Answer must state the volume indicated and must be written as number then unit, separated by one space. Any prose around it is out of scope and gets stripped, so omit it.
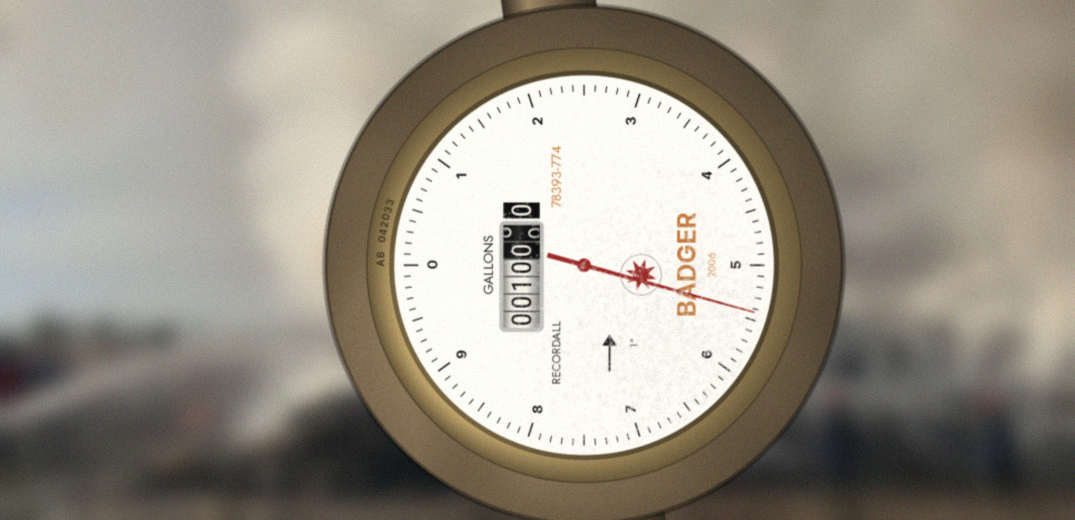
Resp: 10085.4 gal
